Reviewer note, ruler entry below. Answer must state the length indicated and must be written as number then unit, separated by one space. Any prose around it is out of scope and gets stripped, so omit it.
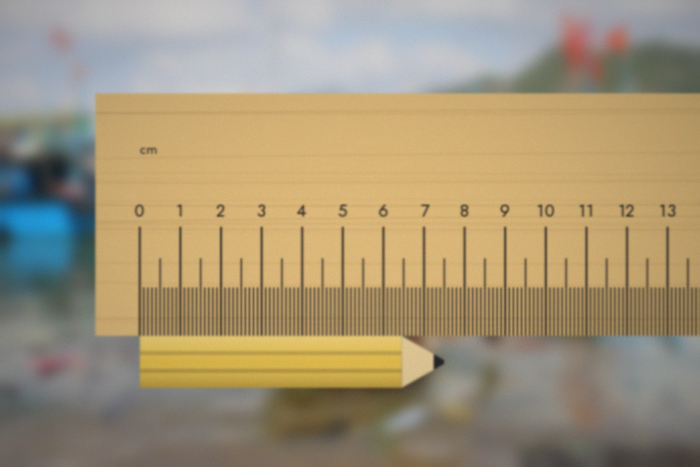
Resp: 7.5 cm
